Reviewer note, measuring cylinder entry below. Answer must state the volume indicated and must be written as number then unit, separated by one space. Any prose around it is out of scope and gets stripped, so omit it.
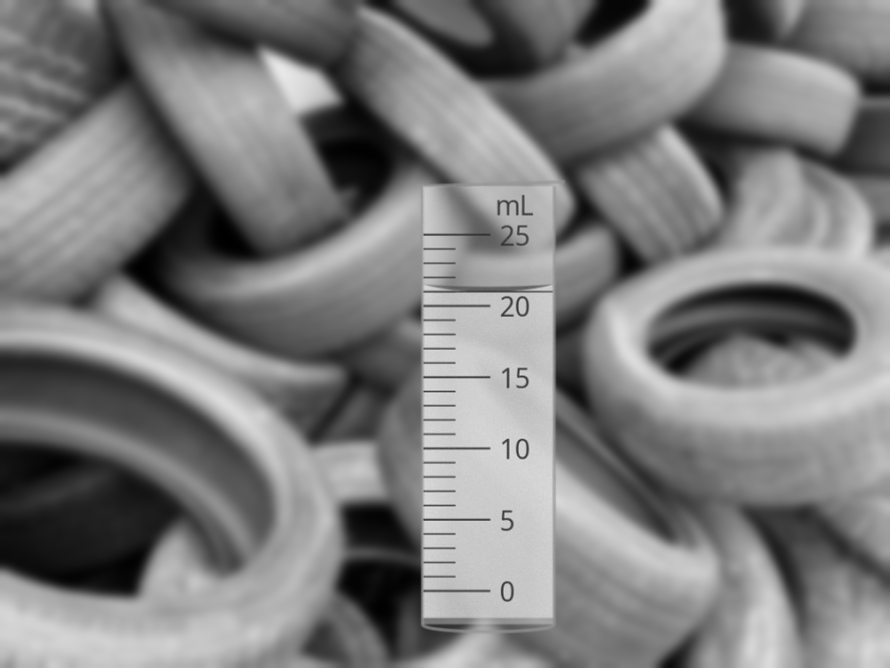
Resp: 21 mL
